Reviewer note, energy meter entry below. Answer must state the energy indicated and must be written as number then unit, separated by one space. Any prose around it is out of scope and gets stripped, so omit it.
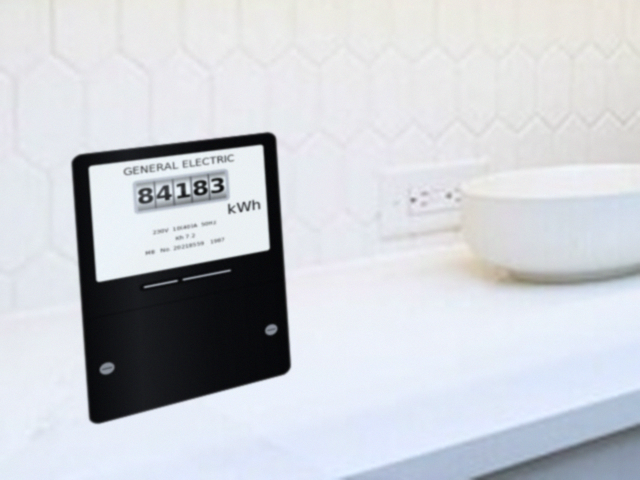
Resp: 84183 kWh
